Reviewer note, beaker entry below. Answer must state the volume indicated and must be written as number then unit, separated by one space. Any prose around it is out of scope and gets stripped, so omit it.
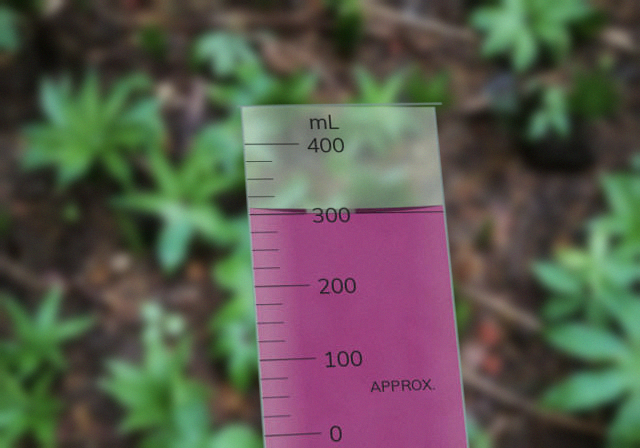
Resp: 300 mL
